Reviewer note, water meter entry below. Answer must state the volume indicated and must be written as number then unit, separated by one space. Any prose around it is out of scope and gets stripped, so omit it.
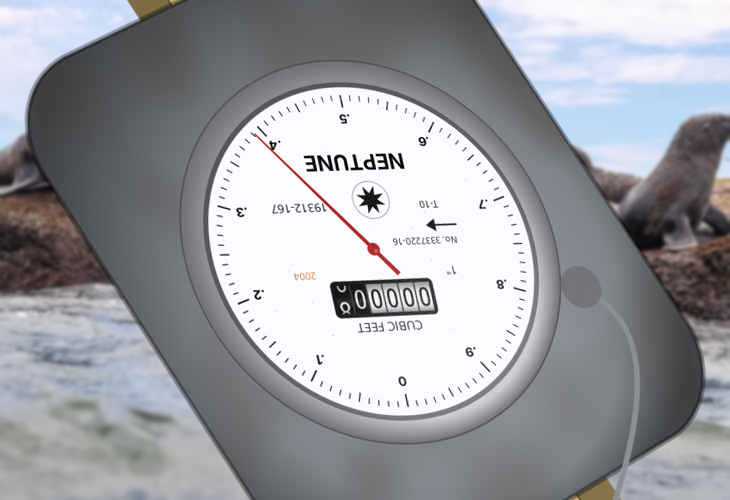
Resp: 8.39 ft³
